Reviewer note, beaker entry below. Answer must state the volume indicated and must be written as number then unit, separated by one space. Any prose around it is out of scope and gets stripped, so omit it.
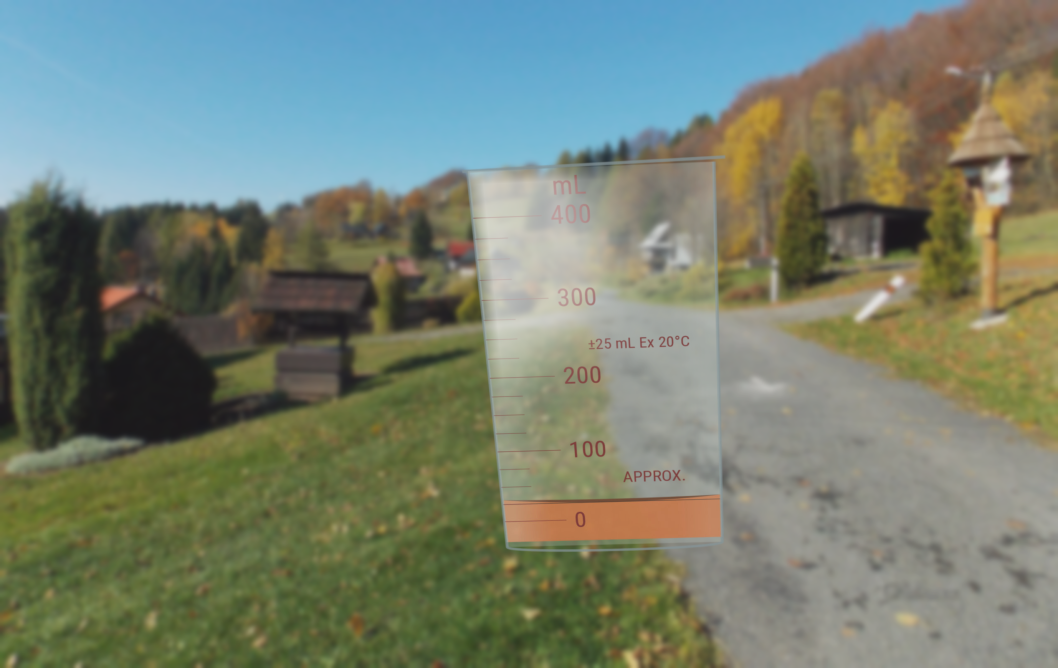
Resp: 25 mL
